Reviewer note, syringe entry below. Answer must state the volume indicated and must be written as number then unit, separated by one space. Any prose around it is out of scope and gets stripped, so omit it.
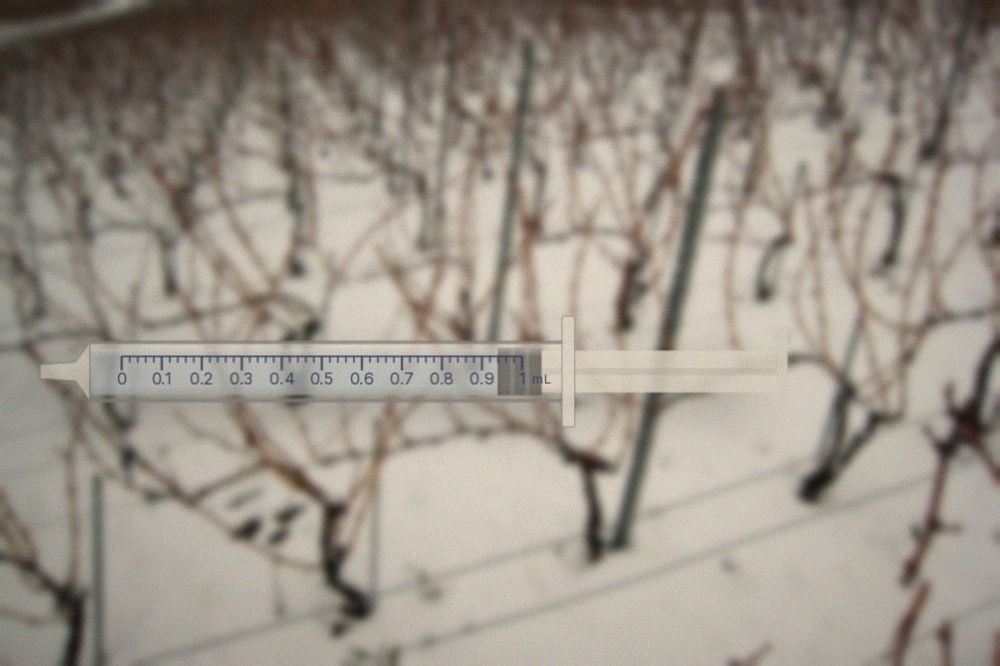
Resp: 0.94 mL
